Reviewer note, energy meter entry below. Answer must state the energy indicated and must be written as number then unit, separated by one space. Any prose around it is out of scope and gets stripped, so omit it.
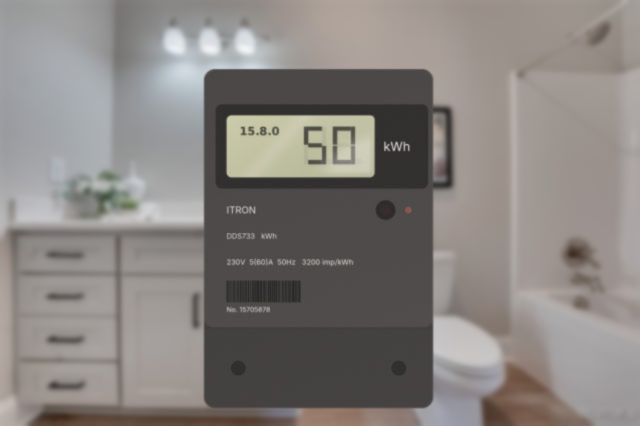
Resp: 50 kWh
